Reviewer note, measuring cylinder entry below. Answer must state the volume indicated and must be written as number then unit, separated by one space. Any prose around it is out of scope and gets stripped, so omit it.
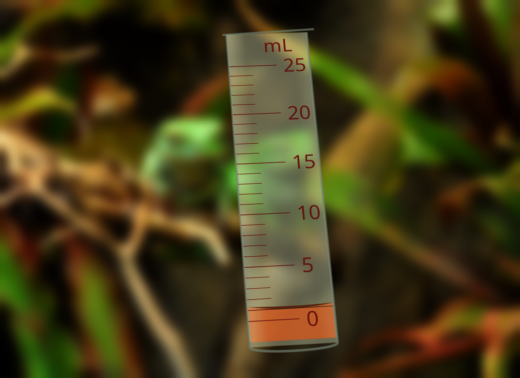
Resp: 1 mL
